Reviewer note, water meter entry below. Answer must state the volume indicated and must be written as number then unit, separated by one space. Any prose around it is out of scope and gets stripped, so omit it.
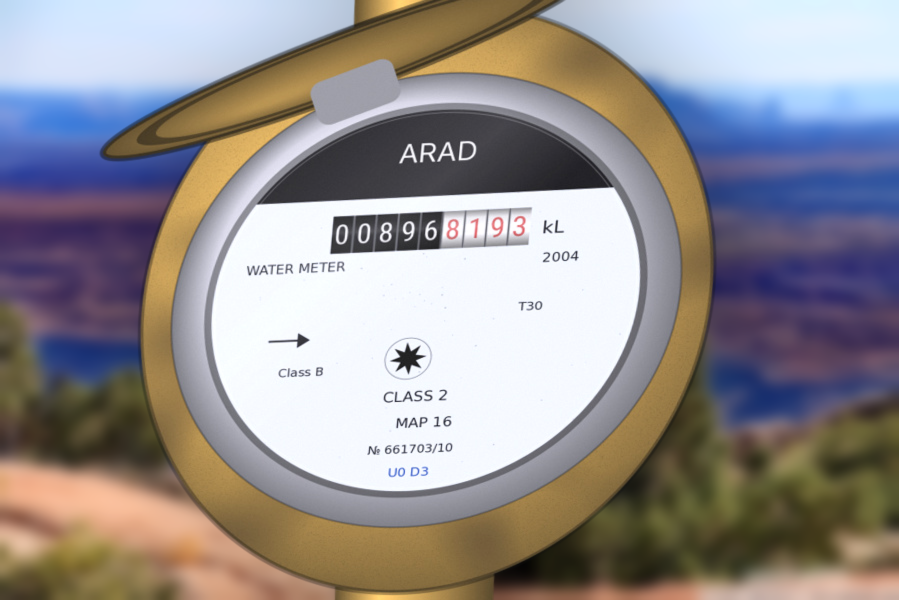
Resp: 896.8193 kL
